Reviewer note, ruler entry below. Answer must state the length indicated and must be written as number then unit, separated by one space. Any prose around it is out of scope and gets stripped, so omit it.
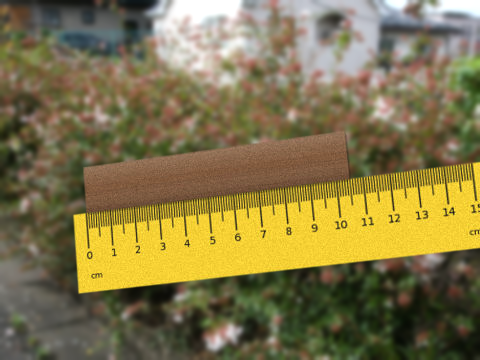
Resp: 10.5 cm
